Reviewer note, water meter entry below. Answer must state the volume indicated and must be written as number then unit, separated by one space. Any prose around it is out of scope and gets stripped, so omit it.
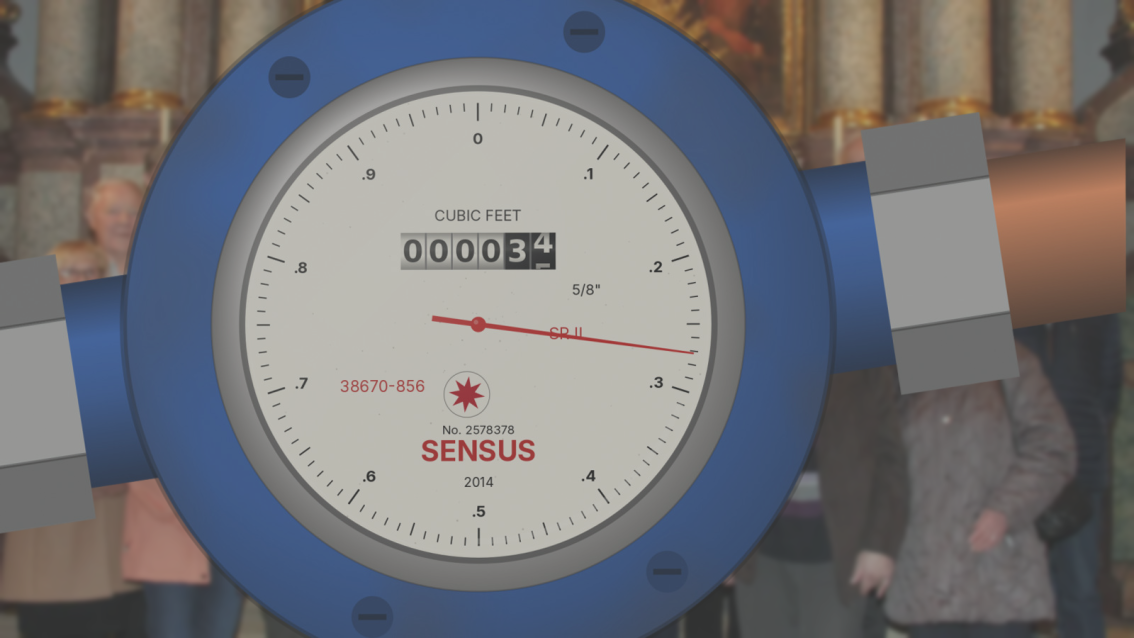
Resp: 34.27 ft³
